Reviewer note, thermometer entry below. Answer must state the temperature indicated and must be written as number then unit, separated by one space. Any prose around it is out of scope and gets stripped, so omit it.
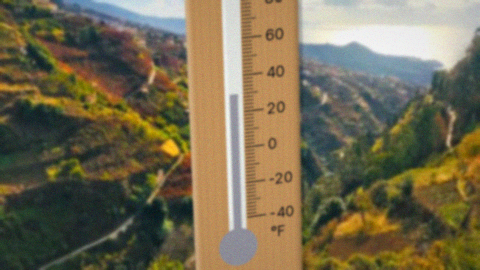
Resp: 30 °F
